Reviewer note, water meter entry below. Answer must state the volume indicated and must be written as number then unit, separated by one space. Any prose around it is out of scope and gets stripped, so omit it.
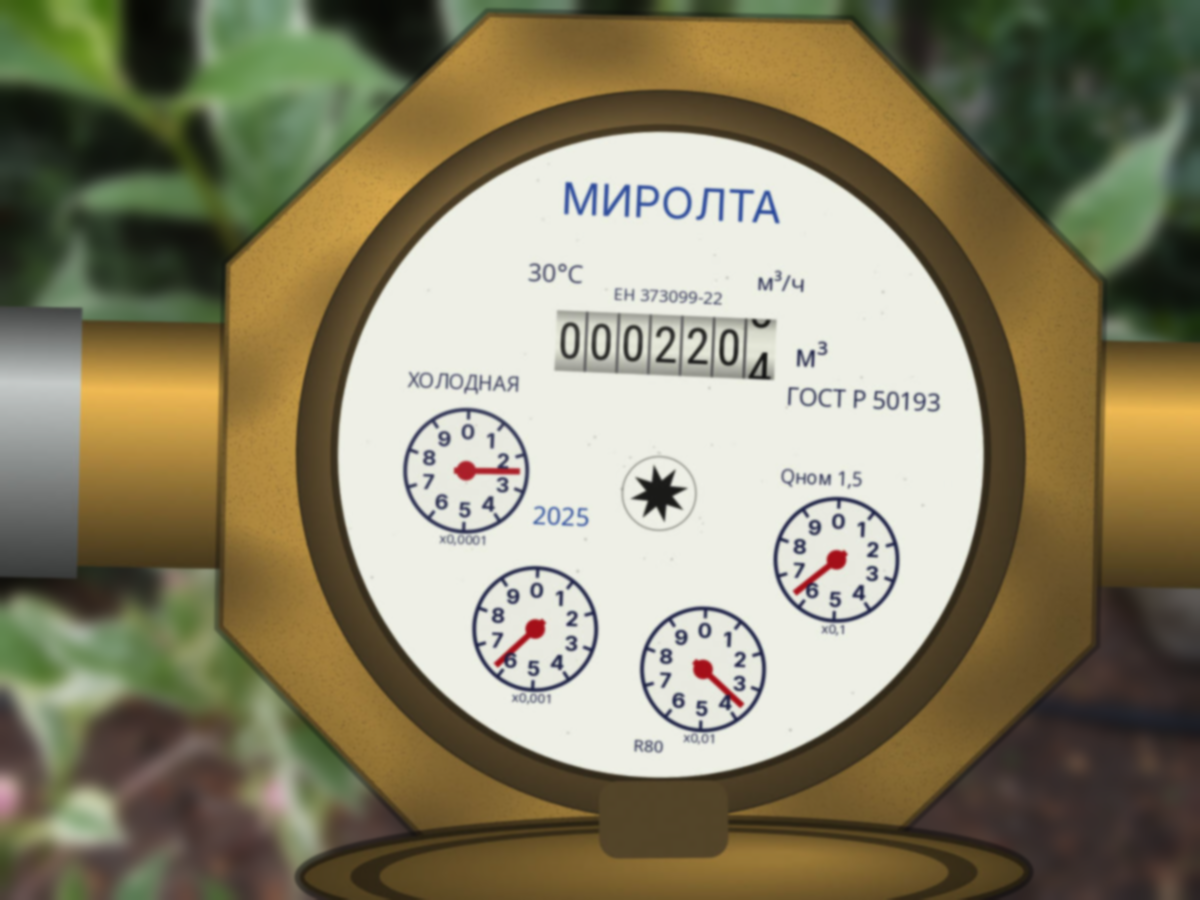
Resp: 2203.6362 m³
